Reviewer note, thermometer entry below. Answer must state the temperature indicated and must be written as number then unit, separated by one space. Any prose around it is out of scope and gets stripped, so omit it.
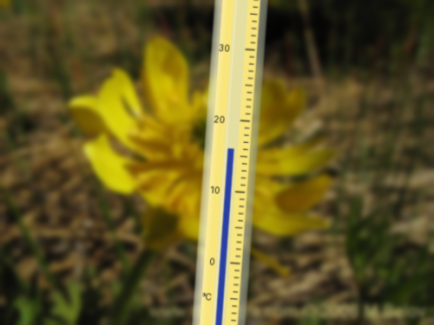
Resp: 16 °C
